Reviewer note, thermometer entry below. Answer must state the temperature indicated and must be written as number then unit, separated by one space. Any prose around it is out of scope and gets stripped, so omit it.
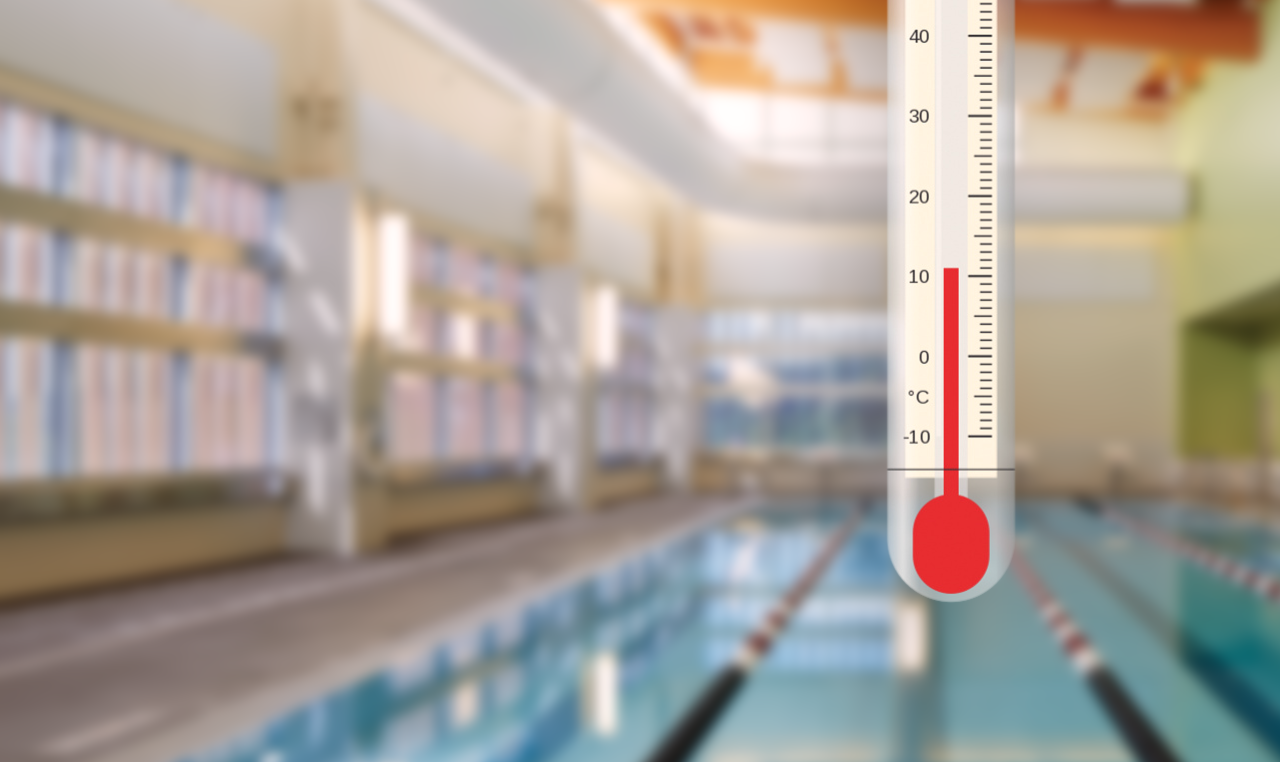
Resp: 11 °C
